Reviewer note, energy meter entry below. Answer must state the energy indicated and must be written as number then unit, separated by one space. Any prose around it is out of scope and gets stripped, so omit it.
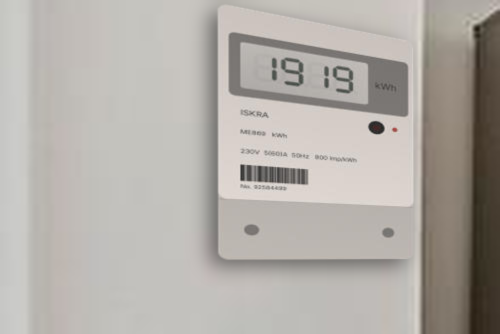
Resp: 1919 kWh
